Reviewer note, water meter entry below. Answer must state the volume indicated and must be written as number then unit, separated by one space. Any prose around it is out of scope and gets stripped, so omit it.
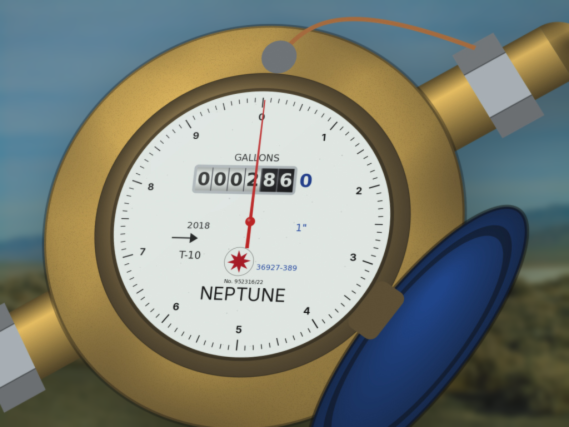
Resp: 2860.0 gal
